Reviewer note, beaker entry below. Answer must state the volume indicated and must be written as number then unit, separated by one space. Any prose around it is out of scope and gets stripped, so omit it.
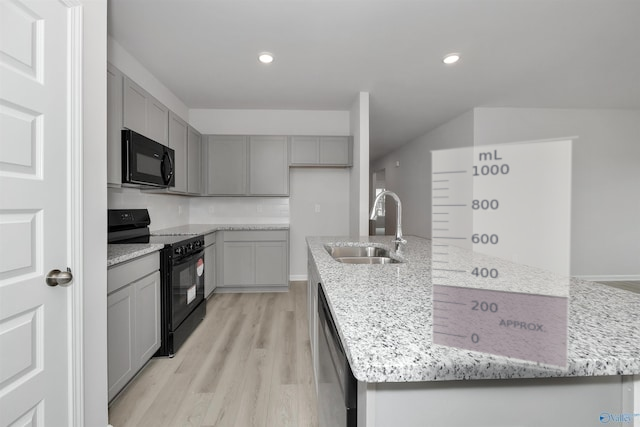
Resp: 300 mL
